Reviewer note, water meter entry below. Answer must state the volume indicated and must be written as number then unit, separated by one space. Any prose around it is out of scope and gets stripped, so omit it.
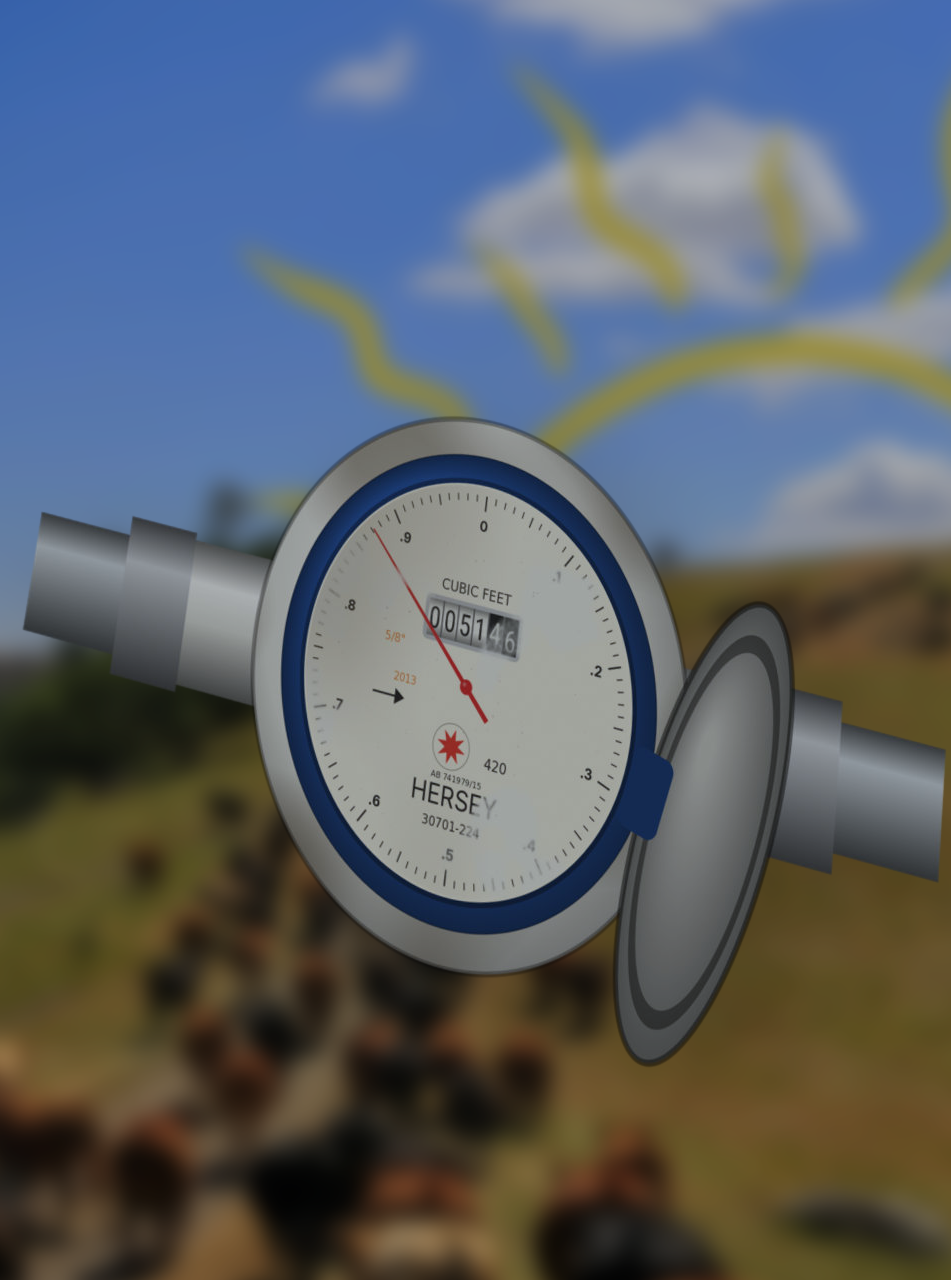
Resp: 5145.87 ft³
